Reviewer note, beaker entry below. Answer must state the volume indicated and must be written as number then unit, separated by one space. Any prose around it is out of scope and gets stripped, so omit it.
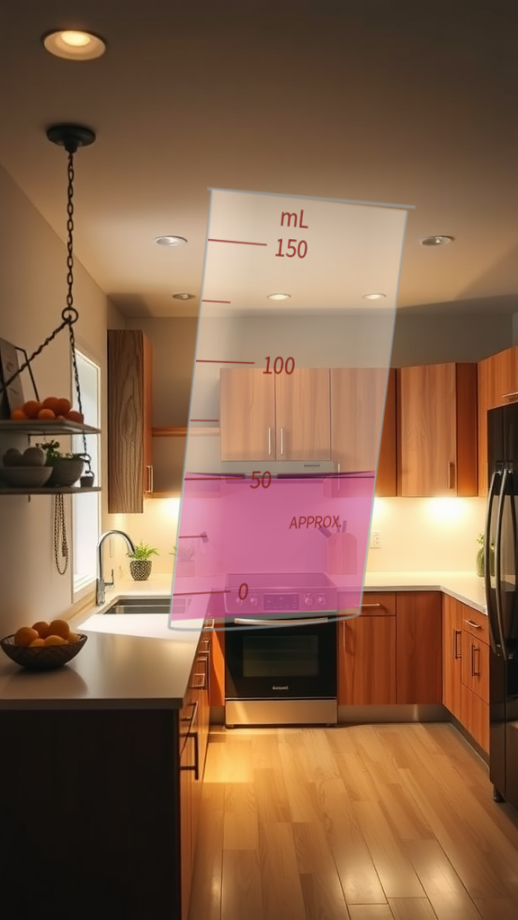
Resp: 50 mL
